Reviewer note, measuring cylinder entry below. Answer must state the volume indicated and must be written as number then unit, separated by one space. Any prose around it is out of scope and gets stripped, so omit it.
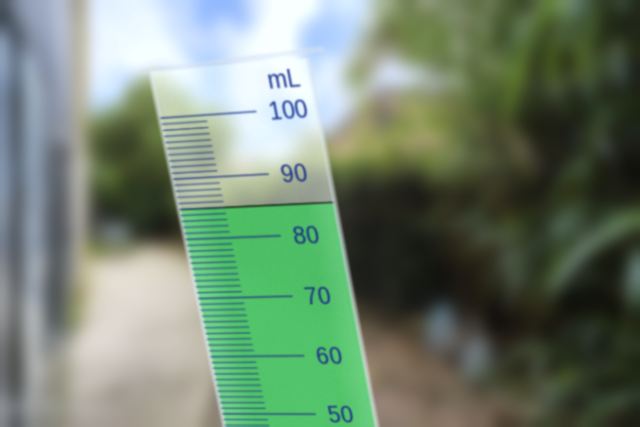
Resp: 85 mL
